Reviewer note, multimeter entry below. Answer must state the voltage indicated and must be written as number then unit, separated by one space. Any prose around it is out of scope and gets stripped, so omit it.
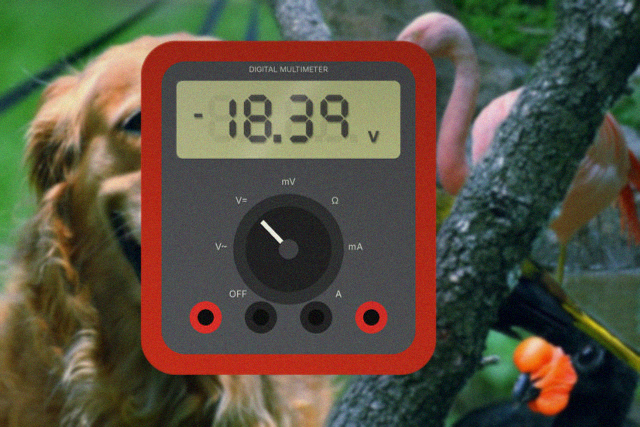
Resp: -18.39 V
